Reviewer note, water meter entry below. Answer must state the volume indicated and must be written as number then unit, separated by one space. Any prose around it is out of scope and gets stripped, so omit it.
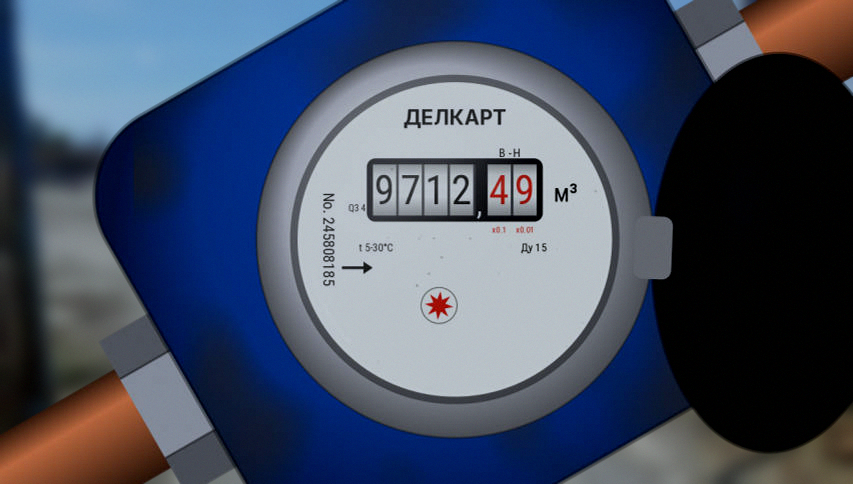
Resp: 9712.49 m³
